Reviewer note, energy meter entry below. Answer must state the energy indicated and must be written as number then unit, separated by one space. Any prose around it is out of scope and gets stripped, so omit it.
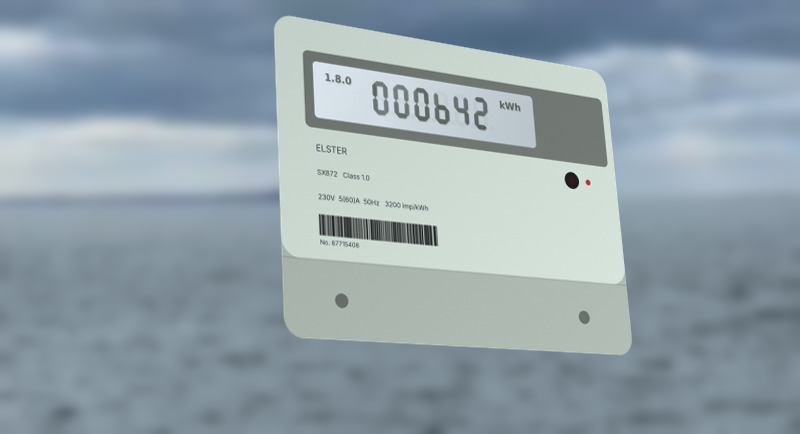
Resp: 642 kWh
